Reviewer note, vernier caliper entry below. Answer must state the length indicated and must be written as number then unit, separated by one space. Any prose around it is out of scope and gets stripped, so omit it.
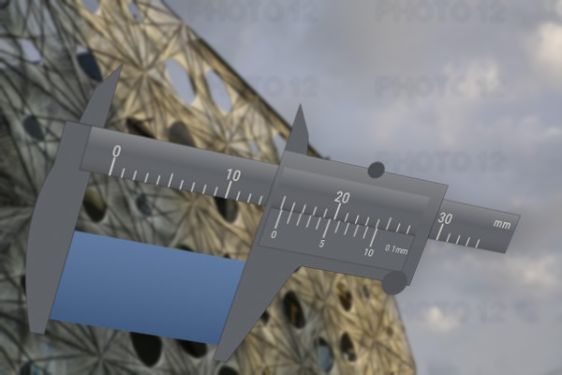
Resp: 15.1 mm
